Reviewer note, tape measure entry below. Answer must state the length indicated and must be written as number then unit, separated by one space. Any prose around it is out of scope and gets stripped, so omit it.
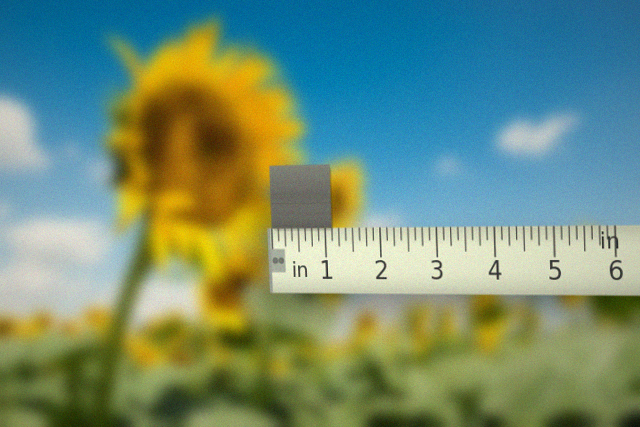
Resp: 1.125 in
